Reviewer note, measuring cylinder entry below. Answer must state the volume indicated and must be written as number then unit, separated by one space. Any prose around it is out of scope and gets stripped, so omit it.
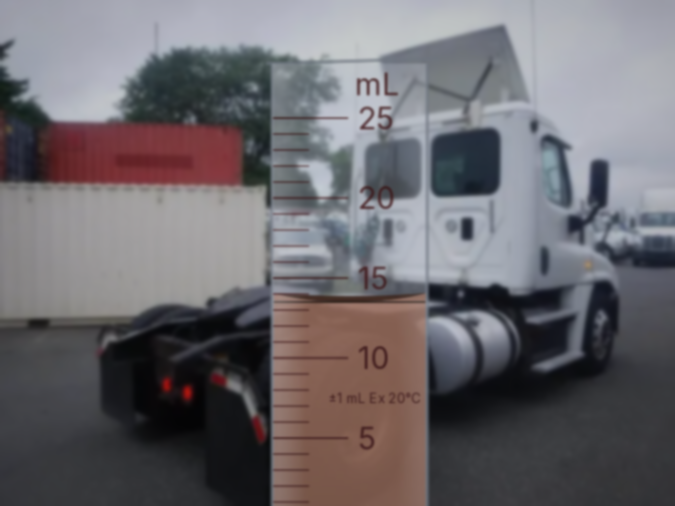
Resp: 13.5 mL
